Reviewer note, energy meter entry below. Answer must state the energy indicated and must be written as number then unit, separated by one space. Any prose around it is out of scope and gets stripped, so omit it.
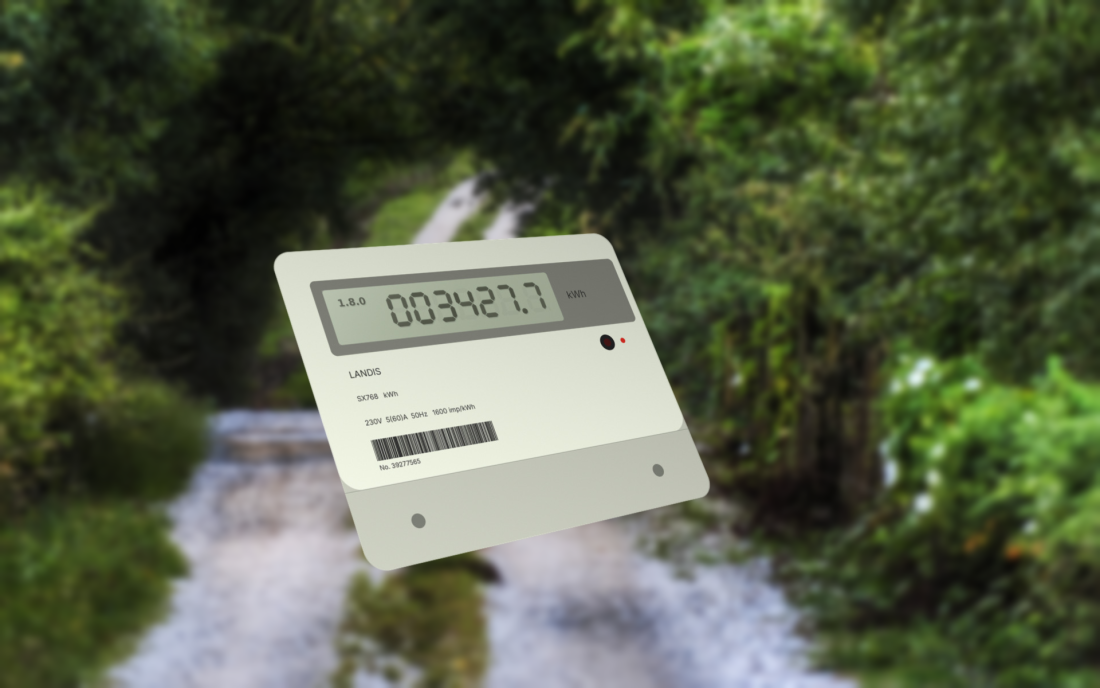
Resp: 3427.7 kWh
